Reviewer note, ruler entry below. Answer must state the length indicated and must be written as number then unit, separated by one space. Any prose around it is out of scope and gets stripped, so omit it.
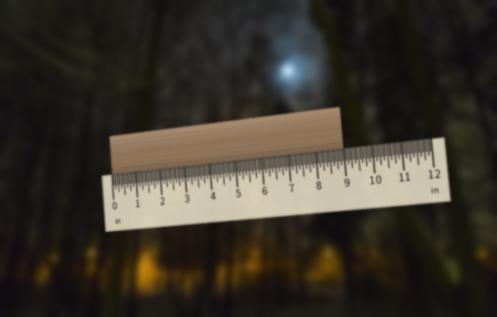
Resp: 9 in
